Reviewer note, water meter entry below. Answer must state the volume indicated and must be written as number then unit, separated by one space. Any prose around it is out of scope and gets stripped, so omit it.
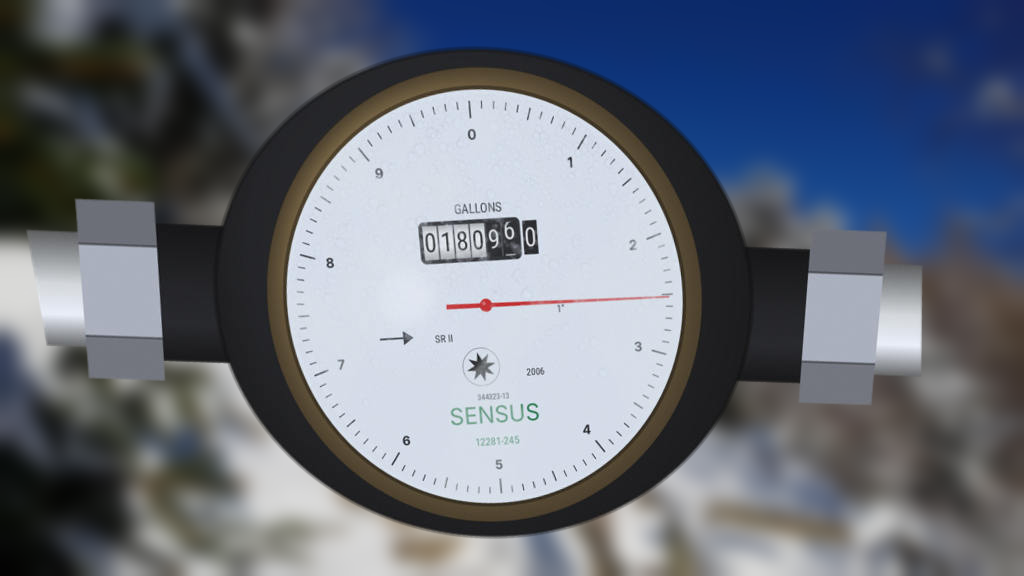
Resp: 180962.5 gal
